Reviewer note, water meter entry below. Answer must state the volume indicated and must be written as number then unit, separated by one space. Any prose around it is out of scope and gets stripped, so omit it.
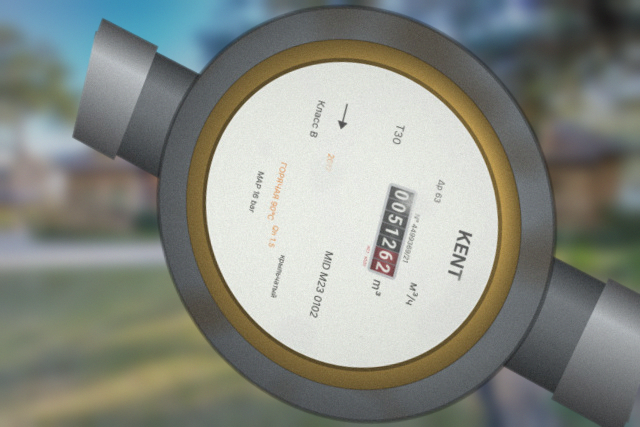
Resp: 512.62 m³
